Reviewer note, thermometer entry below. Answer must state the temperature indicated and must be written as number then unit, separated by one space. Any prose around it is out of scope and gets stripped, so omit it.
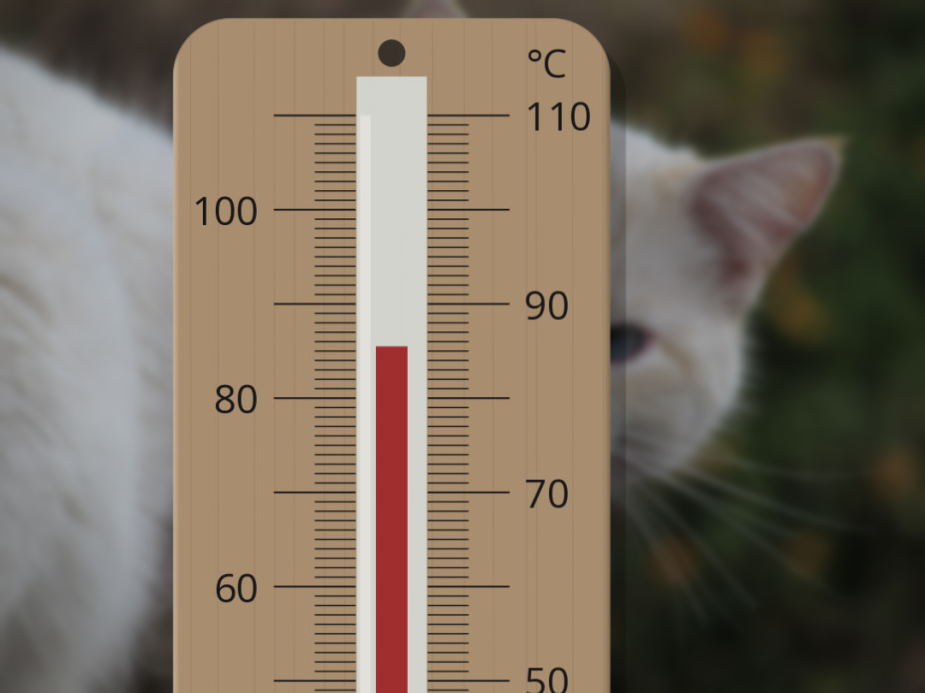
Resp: 85.5 °C
